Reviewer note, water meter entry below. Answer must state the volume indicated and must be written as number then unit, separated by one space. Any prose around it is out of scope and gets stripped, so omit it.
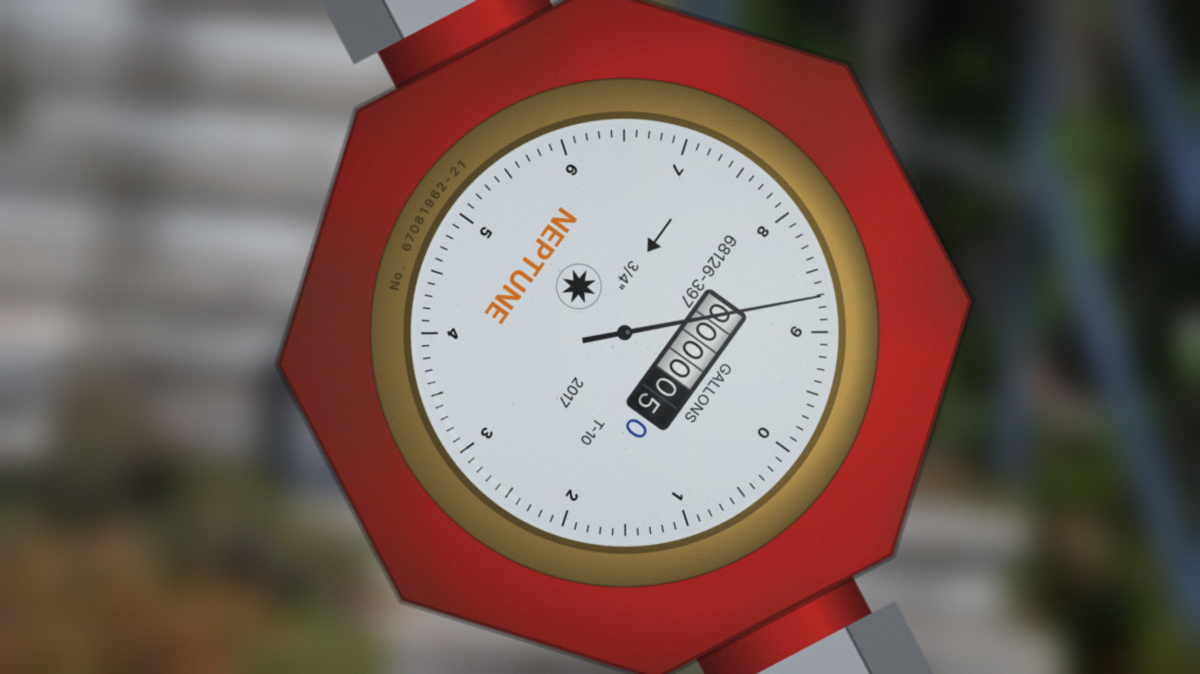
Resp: 48.7 gal
